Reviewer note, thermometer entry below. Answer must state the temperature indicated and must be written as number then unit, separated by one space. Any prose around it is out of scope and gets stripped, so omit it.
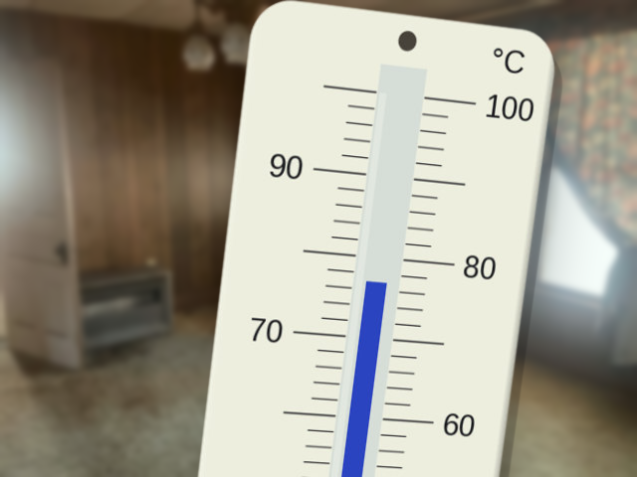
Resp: 77 °C
